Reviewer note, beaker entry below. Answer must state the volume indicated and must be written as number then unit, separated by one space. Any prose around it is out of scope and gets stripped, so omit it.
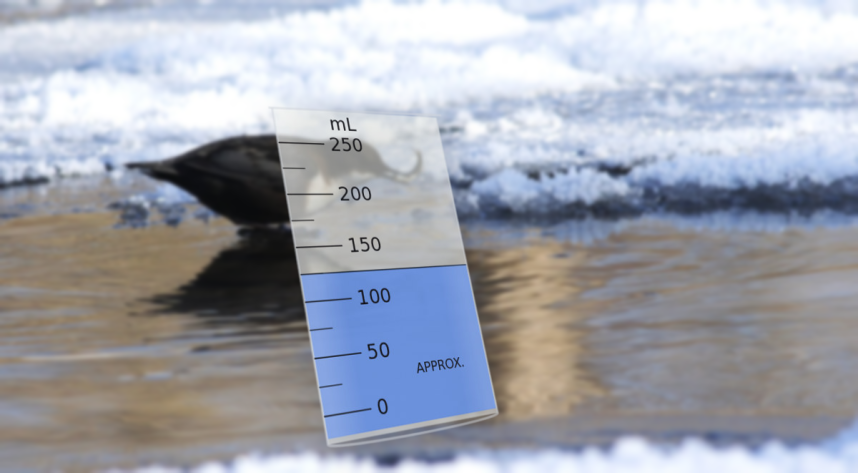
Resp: 125 mL
